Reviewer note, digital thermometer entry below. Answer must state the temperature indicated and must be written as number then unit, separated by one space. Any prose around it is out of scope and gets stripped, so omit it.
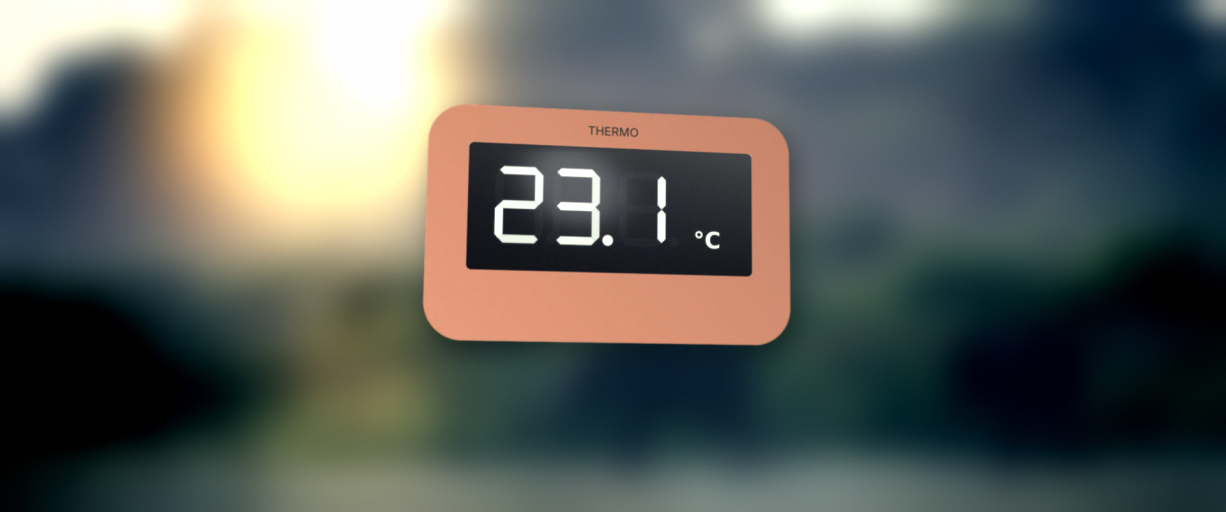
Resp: 23.1 °C
